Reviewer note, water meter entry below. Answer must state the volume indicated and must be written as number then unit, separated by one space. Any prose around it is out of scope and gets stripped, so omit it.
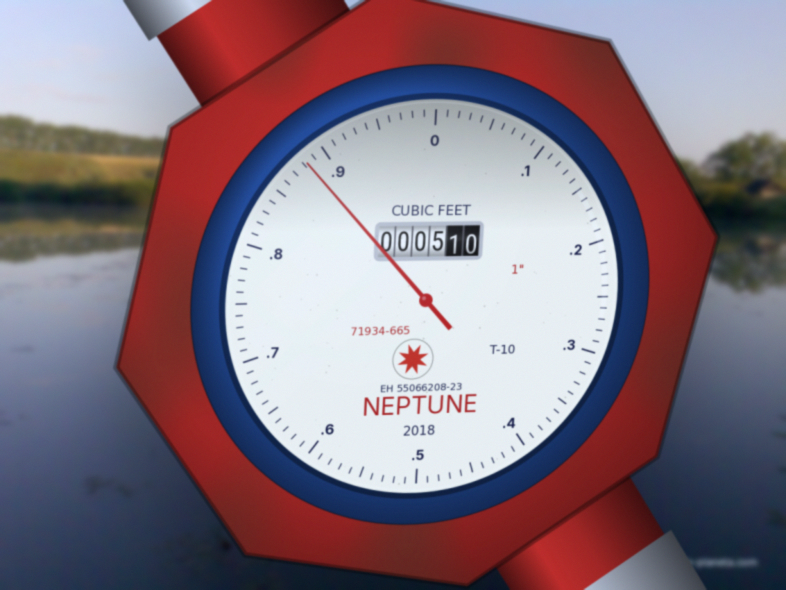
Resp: 509.88 ft³
